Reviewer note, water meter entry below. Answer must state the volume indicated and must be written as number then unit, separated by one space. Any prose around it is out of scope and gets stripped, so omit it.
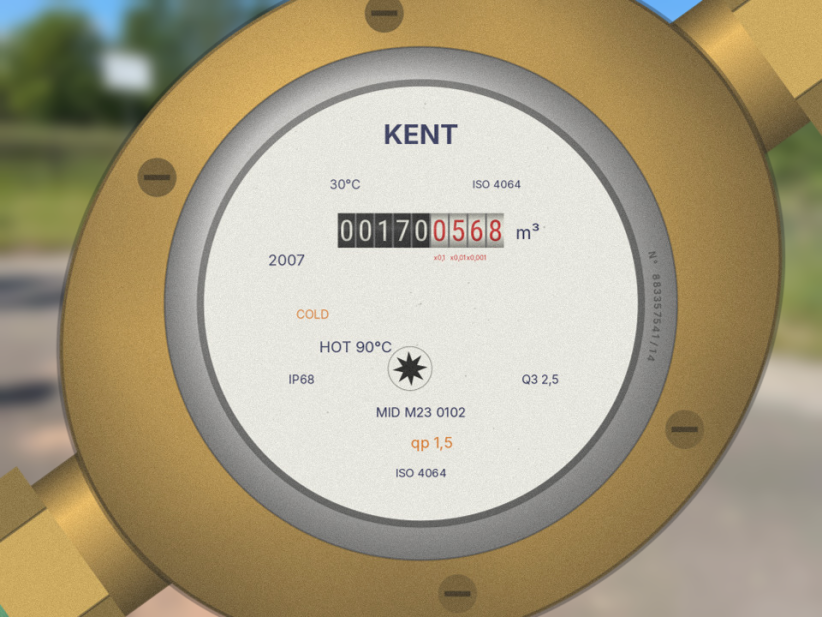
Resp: 170.0568 m³
